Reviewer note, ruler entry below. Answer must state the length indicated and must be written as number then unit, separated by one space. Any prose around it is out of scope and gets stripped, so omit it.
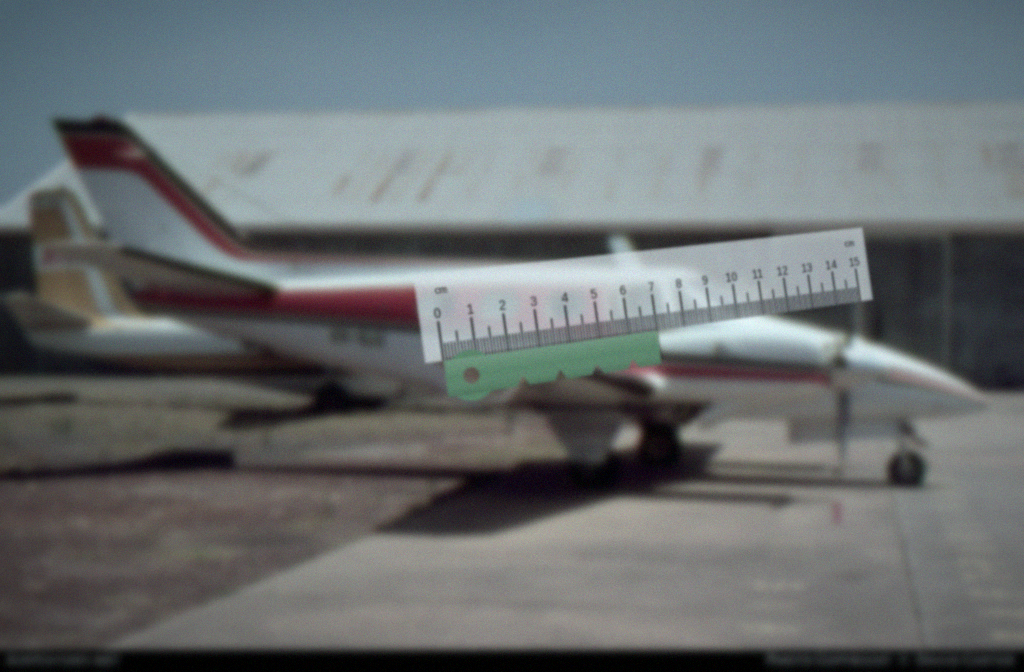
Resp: 7 cm
